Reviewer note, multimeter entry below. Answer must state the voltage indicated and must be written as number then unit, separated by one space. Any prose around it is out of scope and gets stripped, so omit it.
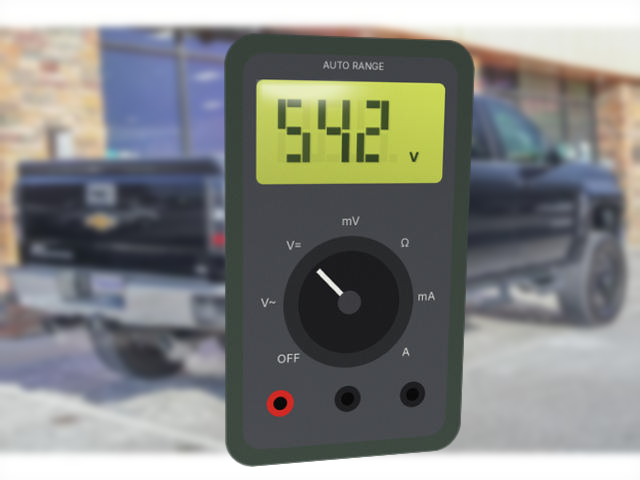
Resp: 542 V
